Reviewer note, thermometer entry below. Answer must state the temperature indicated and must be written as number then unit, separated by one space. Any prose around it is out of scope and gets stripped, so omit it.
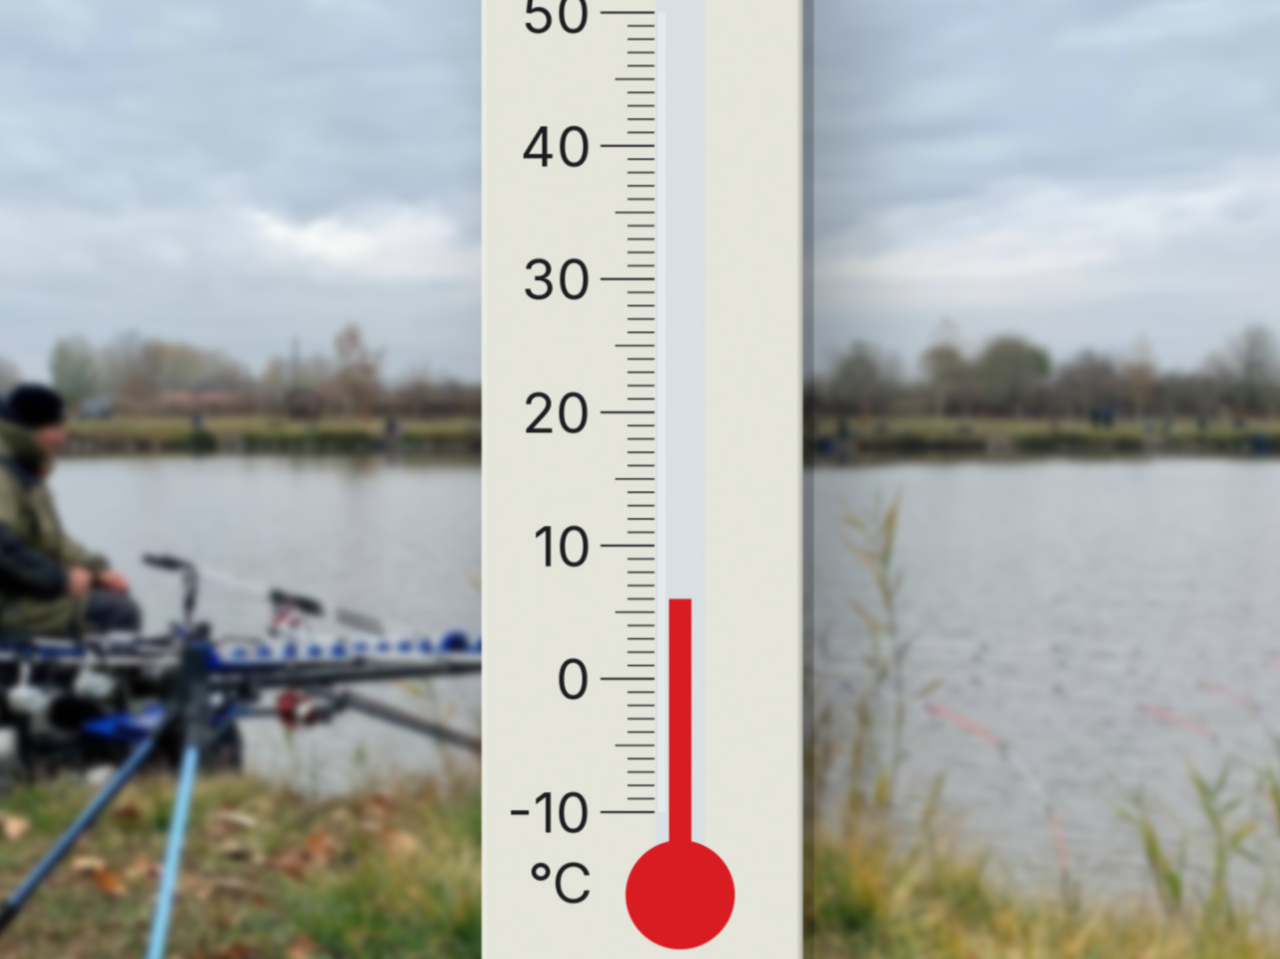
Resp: 6 °C
